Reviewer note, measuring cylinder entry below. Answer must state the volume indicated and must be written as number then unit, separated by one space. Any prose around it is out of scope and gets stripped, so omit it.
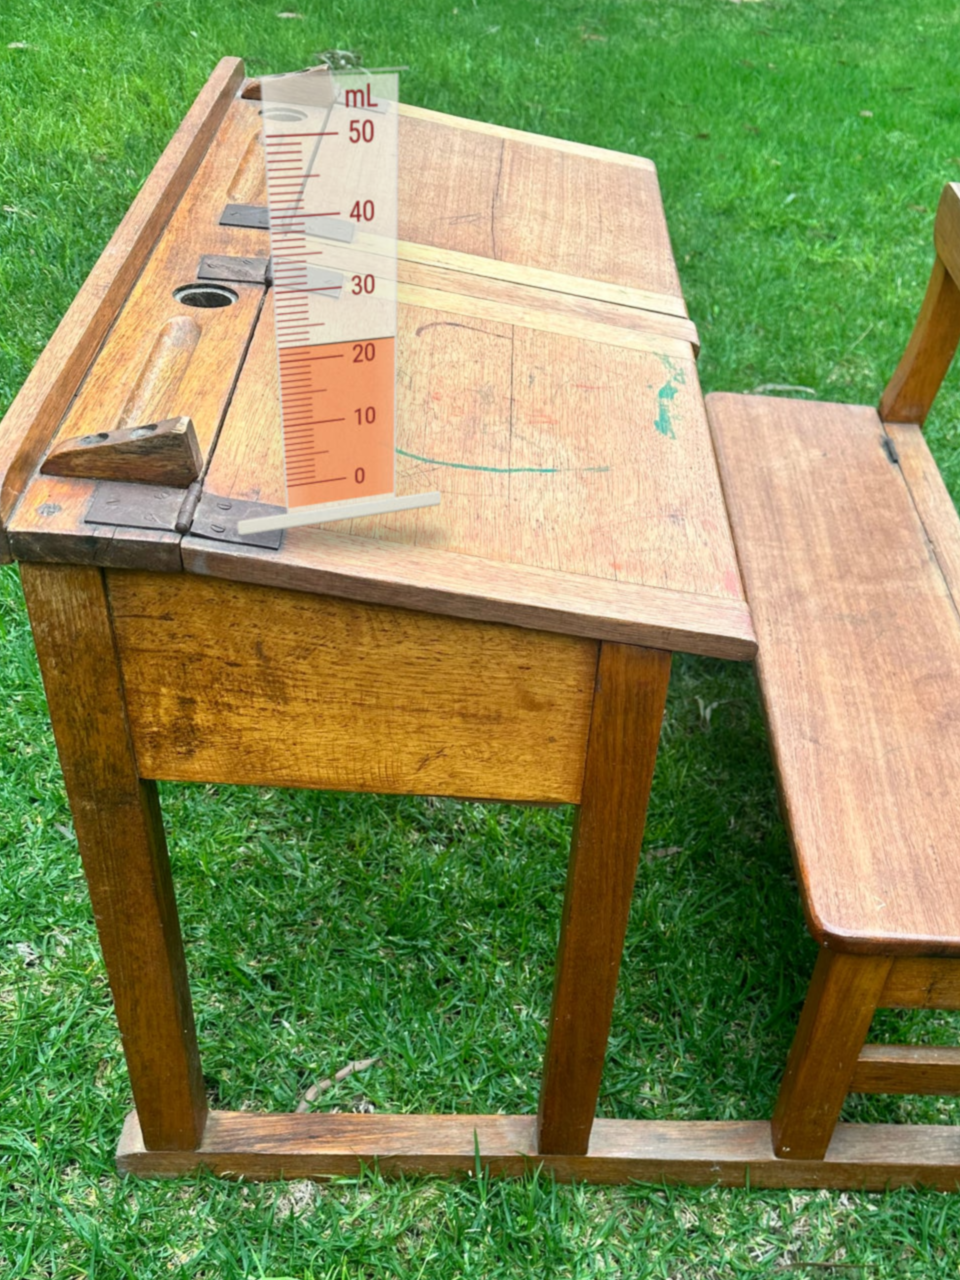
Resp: 22 mL
